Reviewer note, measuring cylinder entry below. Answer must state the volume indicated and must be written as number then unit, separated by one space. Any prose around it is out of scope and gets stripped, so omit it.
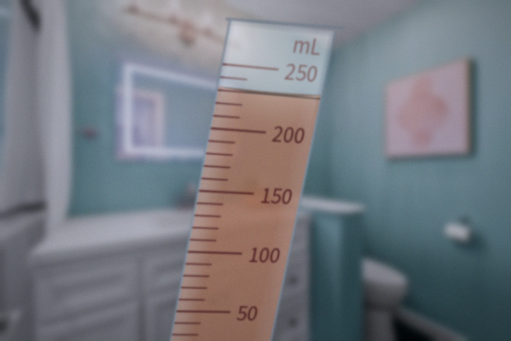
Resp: 230 mL
